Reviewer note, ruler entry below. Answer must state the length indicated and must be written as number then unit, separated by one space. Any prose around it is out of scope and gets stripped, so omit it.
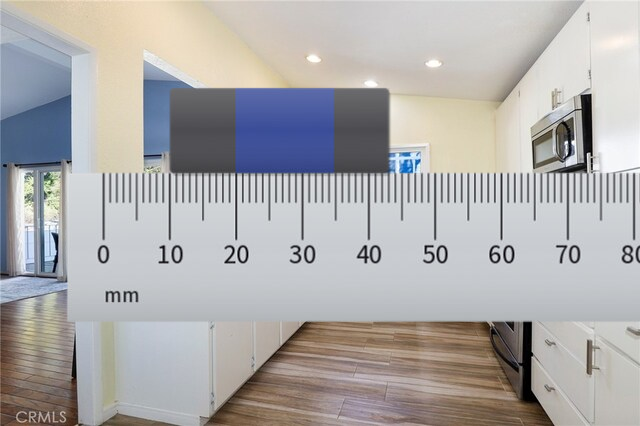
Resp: 33 mm
